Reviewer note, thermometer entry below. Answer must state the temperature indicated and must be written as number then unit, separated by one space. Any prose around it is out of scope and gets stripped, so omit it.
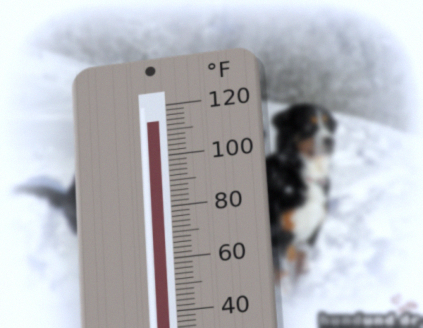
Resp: 114 °F
